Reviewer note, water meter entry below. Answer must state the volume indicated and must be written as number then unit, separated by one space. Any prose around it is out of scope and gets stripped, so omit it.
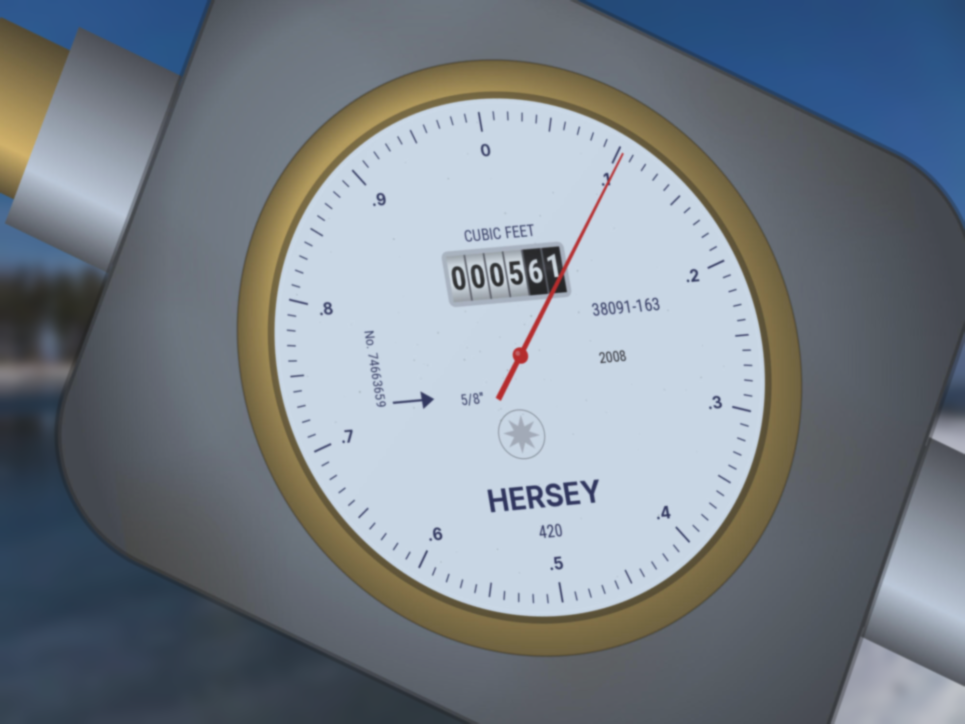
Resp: 561.10 ft³
